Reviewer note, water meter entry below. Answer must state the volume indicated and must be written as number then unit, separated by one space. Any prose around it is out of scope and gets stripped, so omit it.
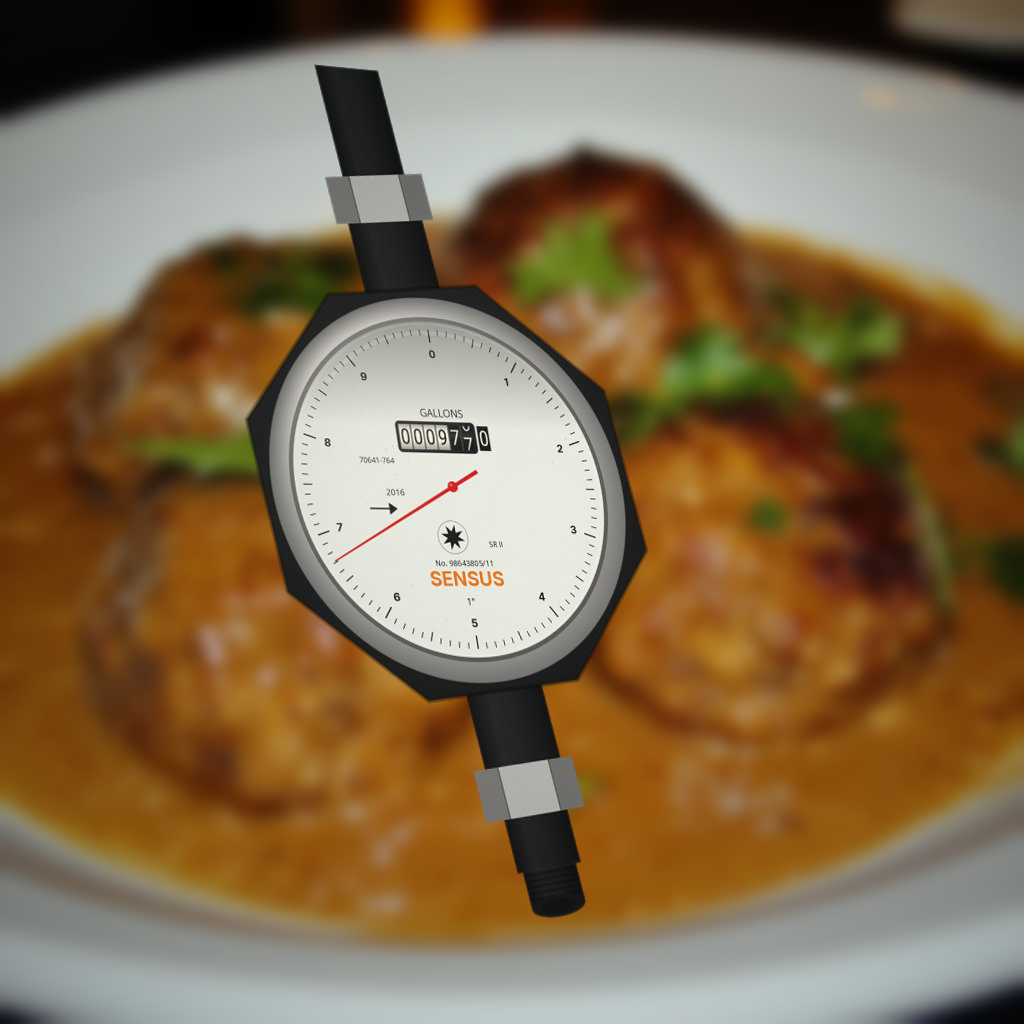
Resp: 9766.7 gal
